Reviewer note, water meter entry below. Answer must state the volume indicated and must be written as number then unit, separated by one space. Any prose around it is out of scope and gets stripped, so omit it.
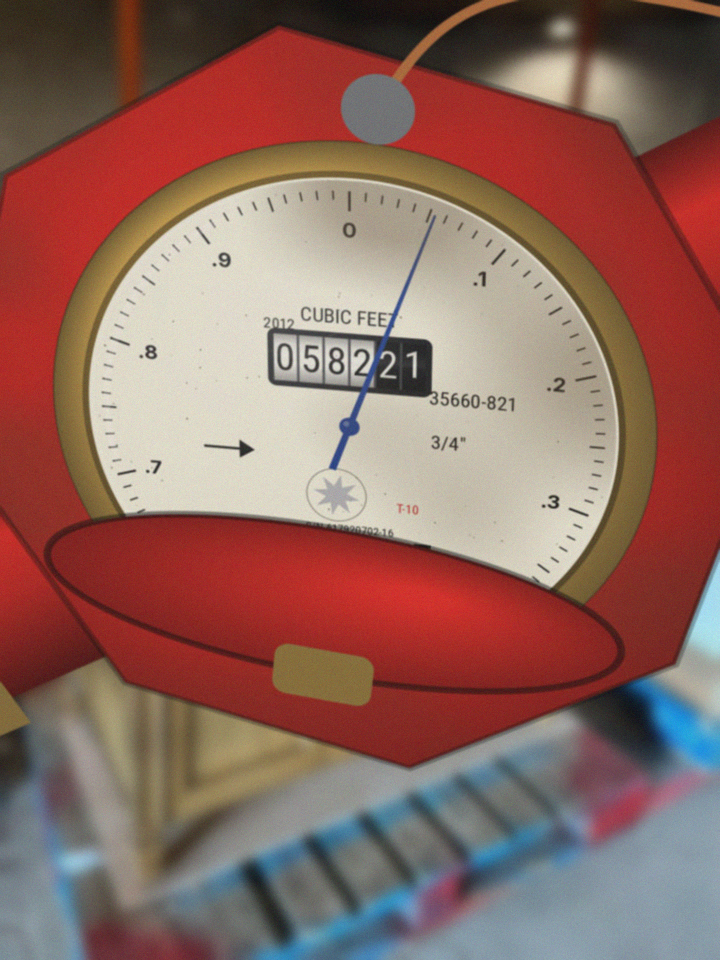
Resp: 58221.05 ft³
